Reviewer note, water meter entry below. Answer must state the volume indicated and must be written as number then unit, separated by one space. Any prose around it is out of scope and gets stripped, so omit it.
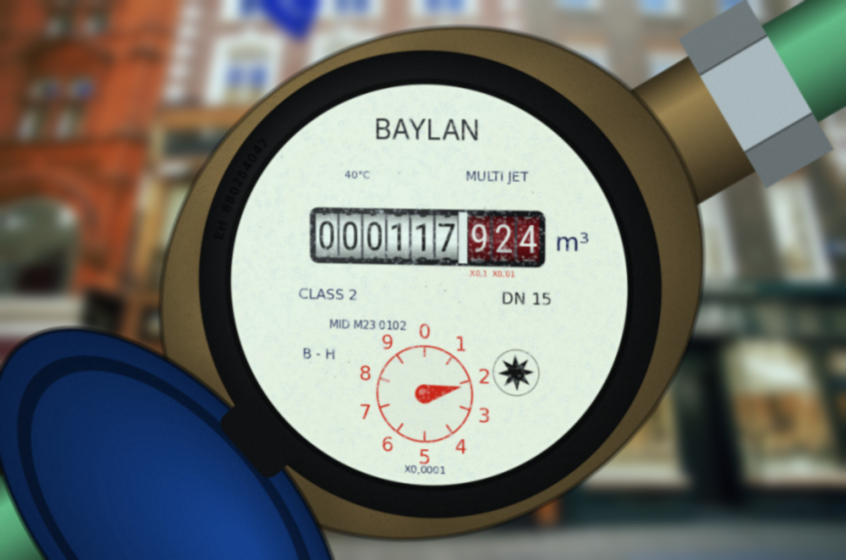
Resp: 117.9242 m³
